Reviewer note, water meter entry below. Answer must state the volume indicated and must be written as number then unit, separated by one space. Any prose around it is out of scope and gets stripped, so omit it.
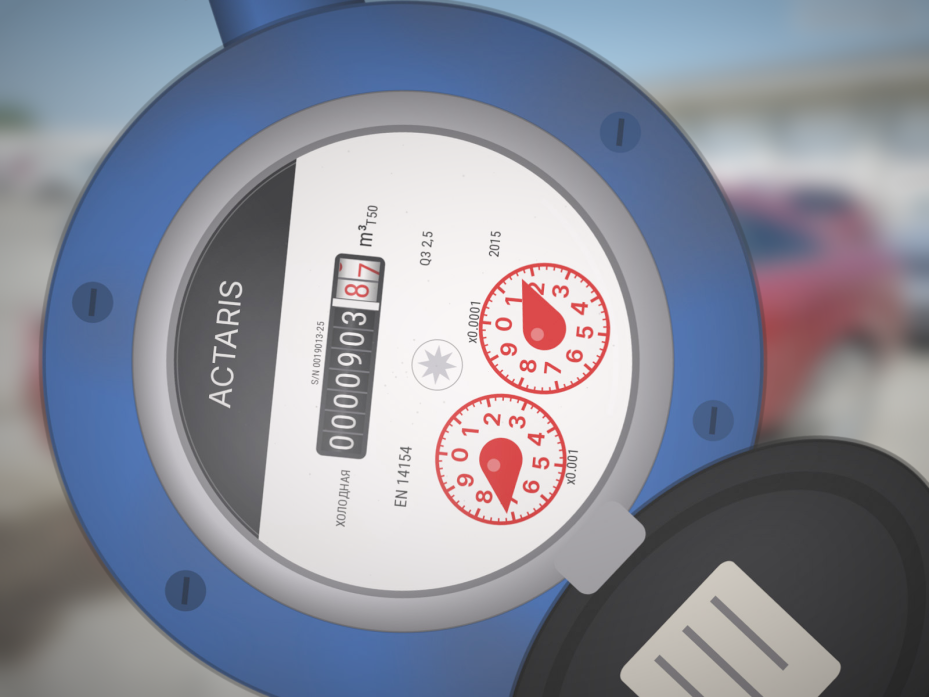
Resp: 903.8671 m³
